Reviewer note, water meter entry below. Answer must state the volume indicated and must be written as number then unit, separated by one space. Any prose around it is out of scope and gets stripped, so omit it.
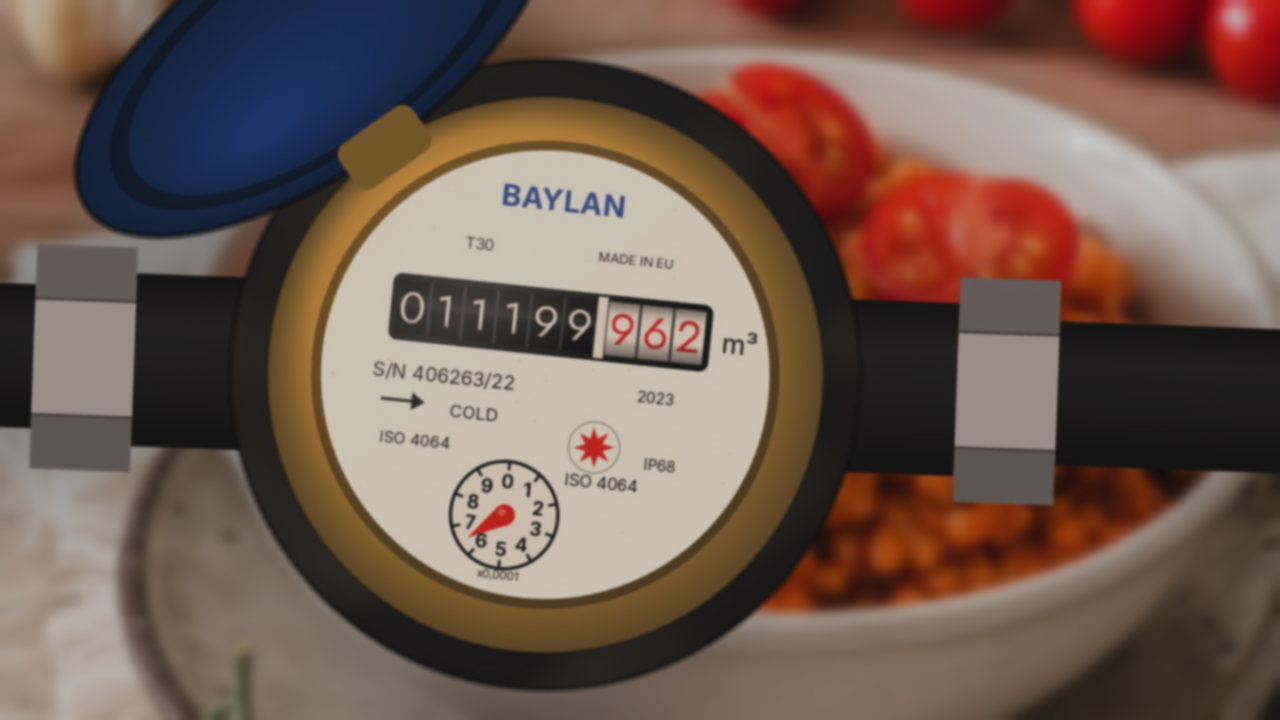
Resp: 11199.9626 m³
